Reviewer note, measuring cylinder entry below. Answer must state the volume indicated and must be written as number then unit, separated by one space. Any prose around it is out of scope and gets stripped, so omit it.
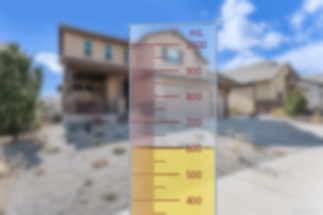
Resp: 600 mL
